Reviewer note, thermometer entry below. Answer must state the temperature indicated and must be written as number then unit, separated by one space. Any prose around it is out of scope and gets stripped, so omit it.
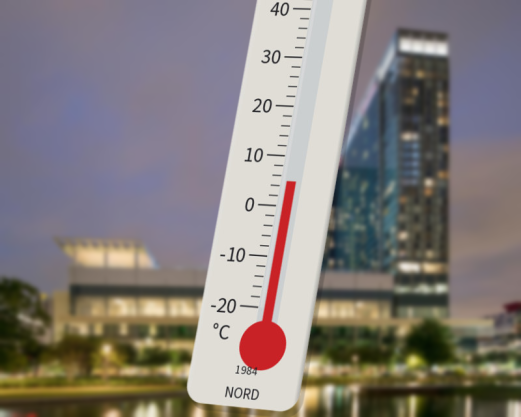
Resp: 5 °C
